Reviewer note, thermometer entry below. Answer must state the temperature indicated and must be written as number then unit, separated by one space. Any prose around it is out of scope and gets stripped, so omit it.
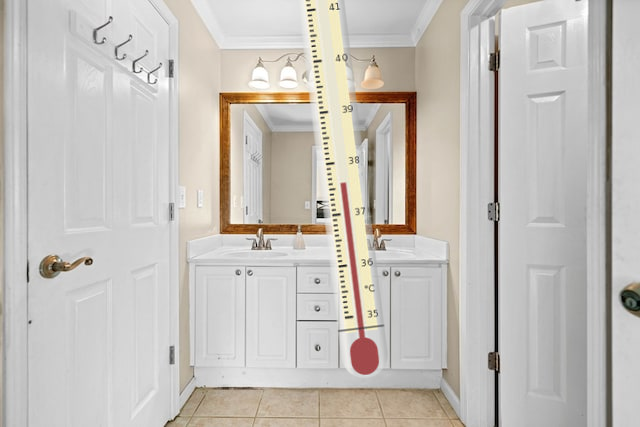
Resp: 37.6 °C
